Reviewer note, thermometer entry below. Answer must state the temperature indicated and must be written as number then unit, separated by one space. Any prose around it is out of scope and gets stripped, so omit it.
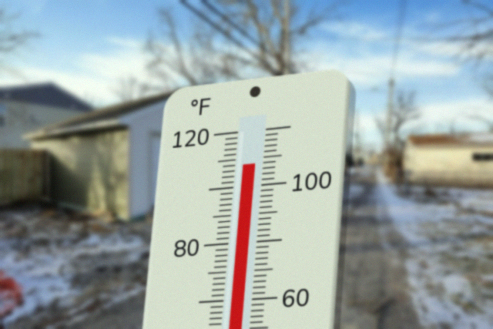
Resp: 108 °F
